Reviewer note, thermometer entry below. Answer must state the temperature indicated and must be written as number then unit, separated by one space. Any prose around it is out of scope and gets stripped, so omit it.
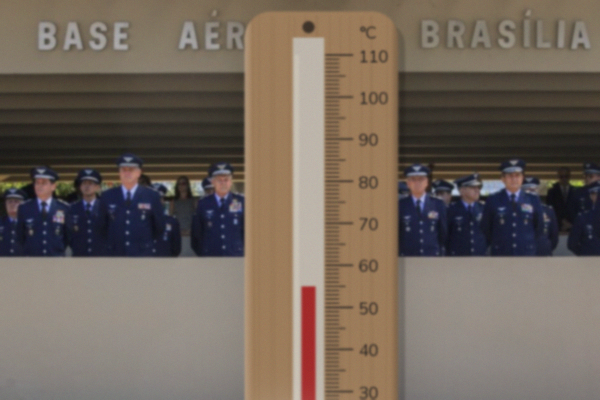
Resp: 55 °C
